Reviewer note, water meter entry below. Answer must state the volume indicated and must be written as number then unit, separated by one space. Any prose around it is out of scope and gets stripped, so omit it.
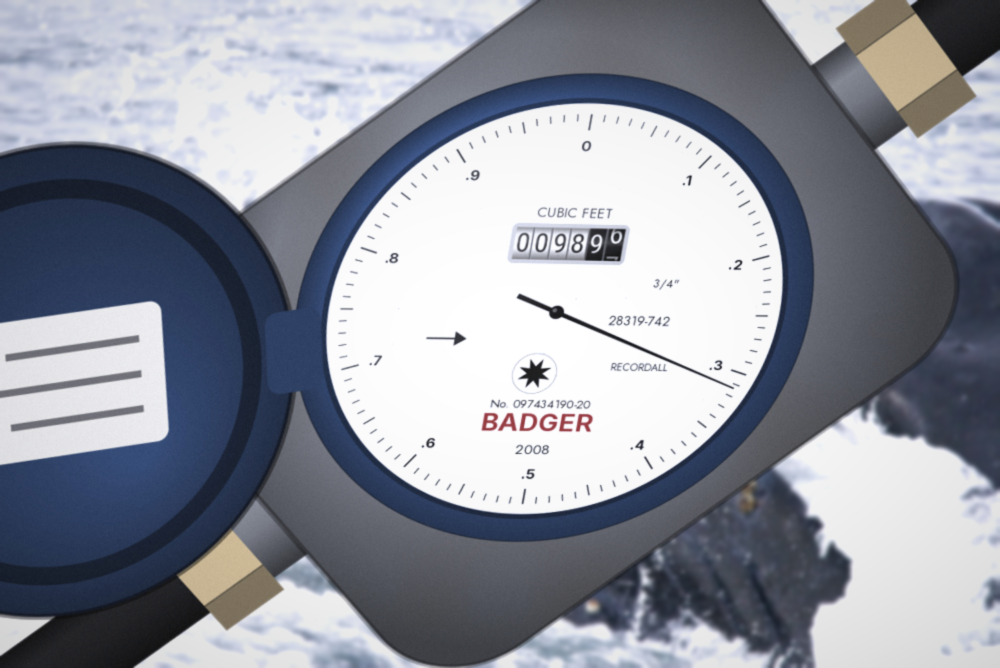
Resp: 9896.31 ft³
